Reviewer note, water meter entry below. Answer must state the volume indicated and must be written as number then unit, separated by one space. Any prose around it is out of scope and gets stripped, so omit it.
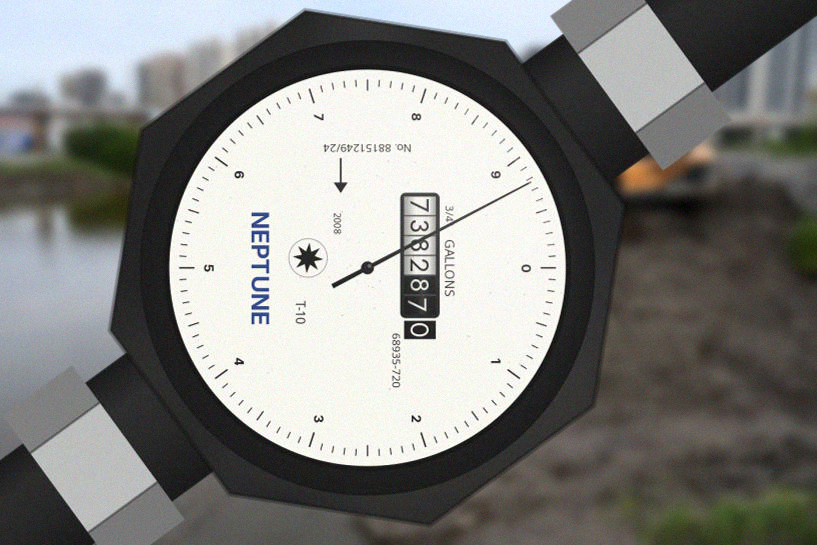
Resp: 7382869.2 gal
